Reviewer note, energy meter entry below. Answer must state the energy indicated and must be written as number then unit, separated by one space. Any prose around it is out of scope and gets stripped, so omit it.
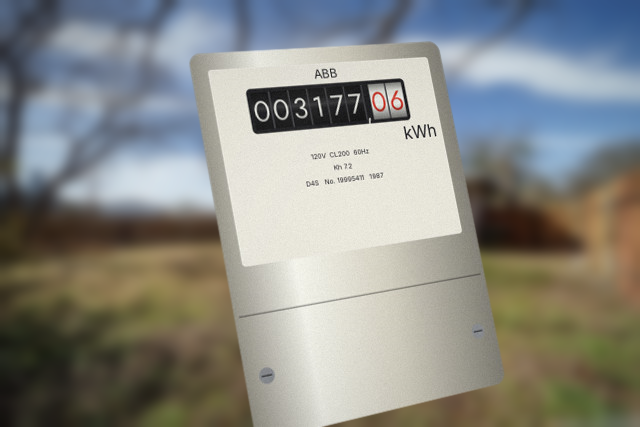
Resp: 3177.06 kWh
